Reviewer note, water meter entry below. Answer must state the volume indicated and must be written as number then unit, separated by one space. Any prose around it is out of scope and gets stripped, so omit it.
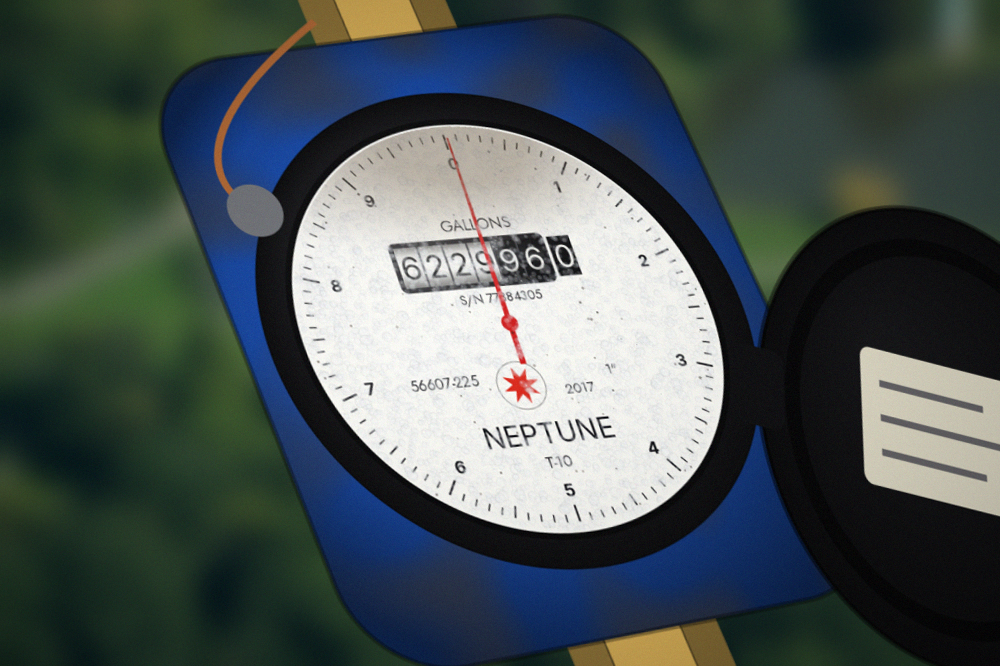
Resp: 6229960.0 gal
